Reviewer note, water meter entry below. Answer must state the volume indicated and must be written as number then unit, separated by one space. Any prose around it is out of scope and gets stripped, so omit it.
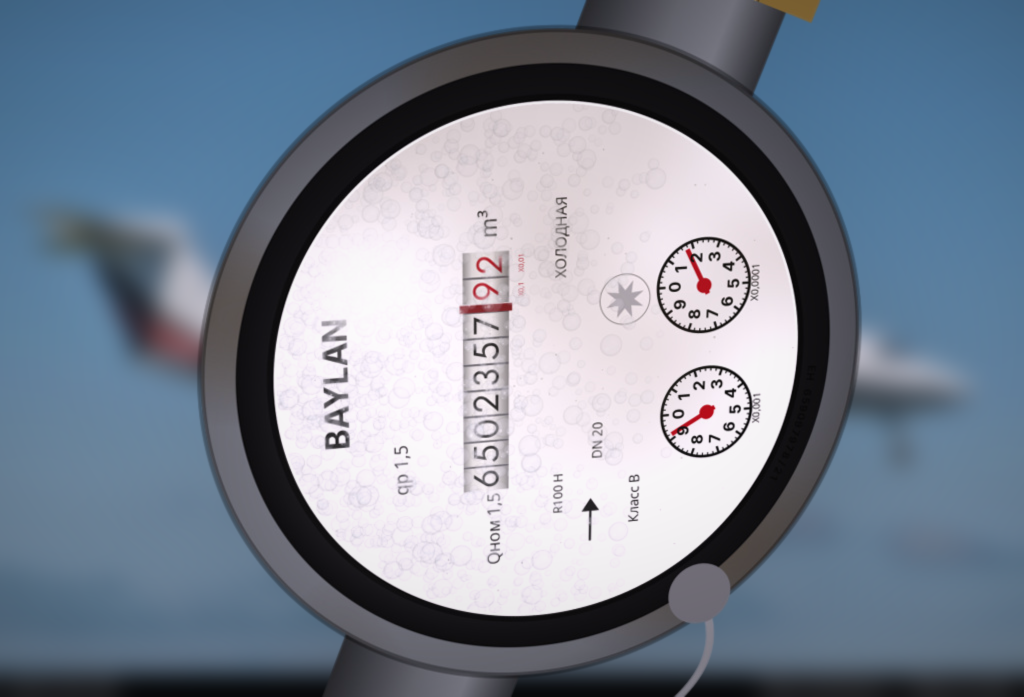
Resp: 6502357.9191 m³
